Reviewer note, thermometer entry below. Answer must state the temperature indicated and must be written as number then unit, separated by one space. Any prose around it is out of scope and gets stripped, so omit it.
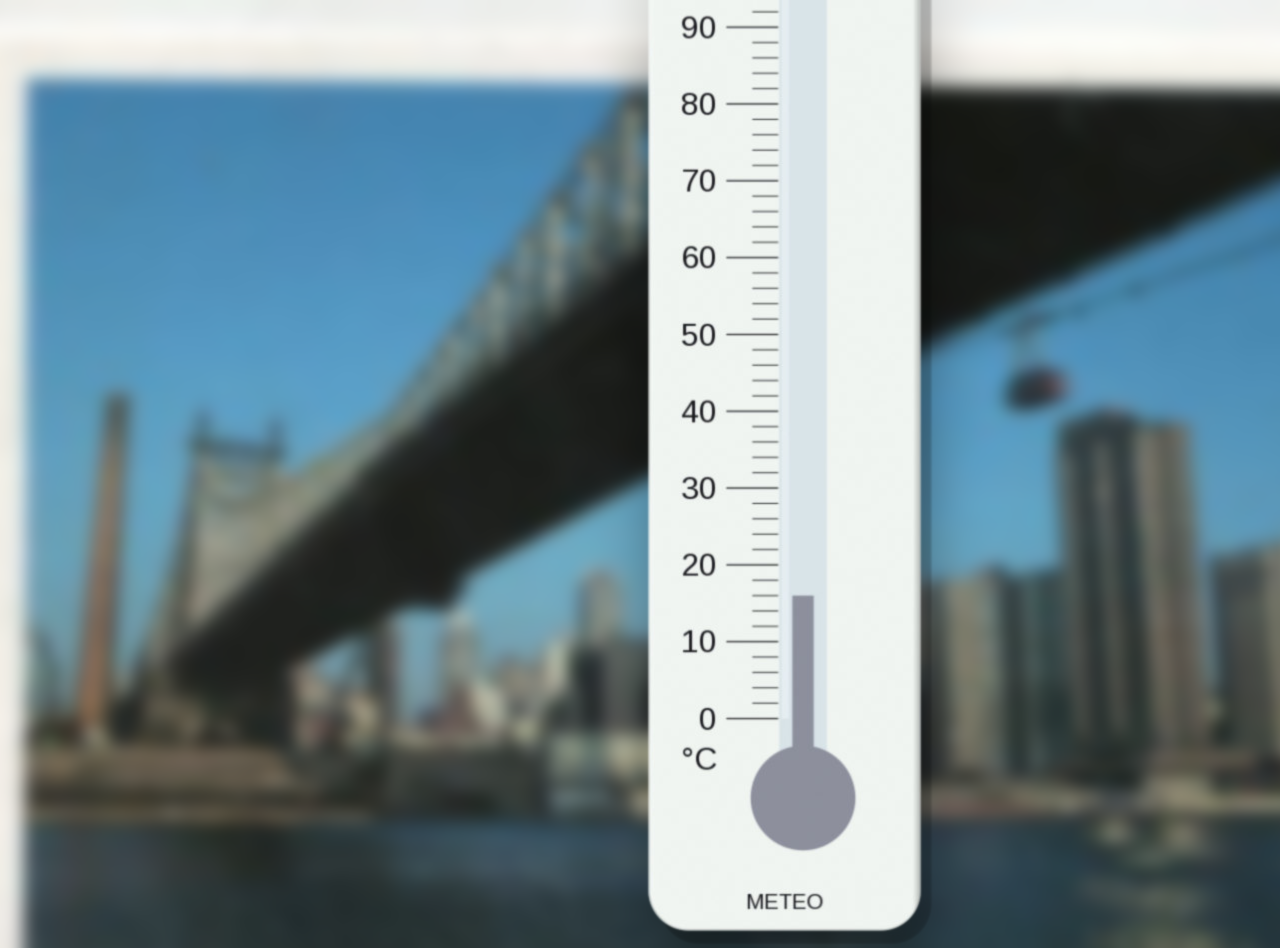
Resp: 16 °C
